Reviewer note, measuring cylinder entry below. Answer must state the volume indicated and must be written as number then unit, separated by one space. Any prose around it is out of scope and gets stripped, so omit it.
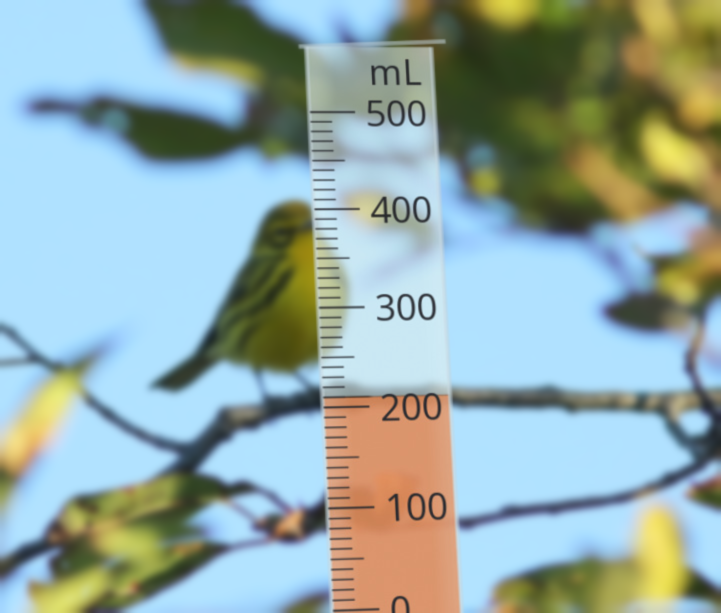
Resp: 210 mL
